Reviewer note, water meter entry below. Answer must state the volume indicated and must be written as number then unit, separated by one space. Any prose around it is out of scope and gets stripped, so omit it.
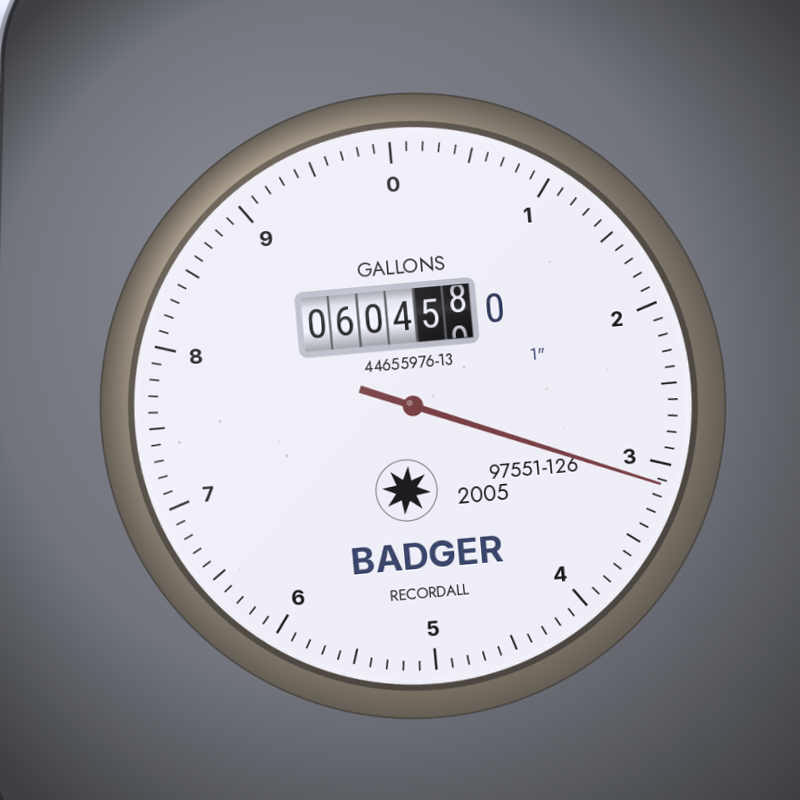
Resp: 604583.1 gal
